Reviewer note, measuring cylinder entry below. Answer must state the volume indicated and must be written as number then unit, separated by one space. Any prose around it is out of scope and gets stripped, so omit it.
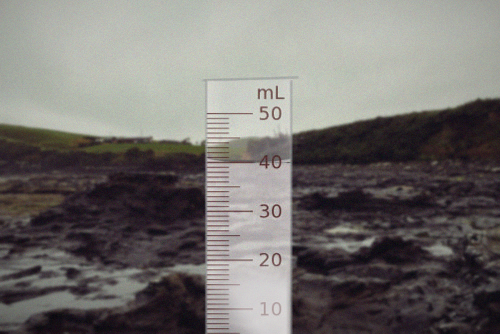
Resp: 40 mL
